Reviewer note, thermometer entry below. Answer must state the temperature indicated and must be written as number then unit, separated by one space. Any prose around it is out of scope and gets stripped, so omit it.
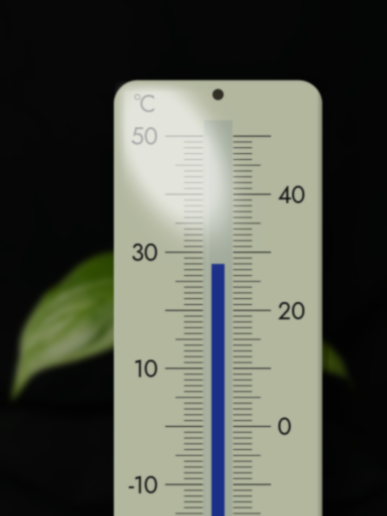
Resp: 28 °C
